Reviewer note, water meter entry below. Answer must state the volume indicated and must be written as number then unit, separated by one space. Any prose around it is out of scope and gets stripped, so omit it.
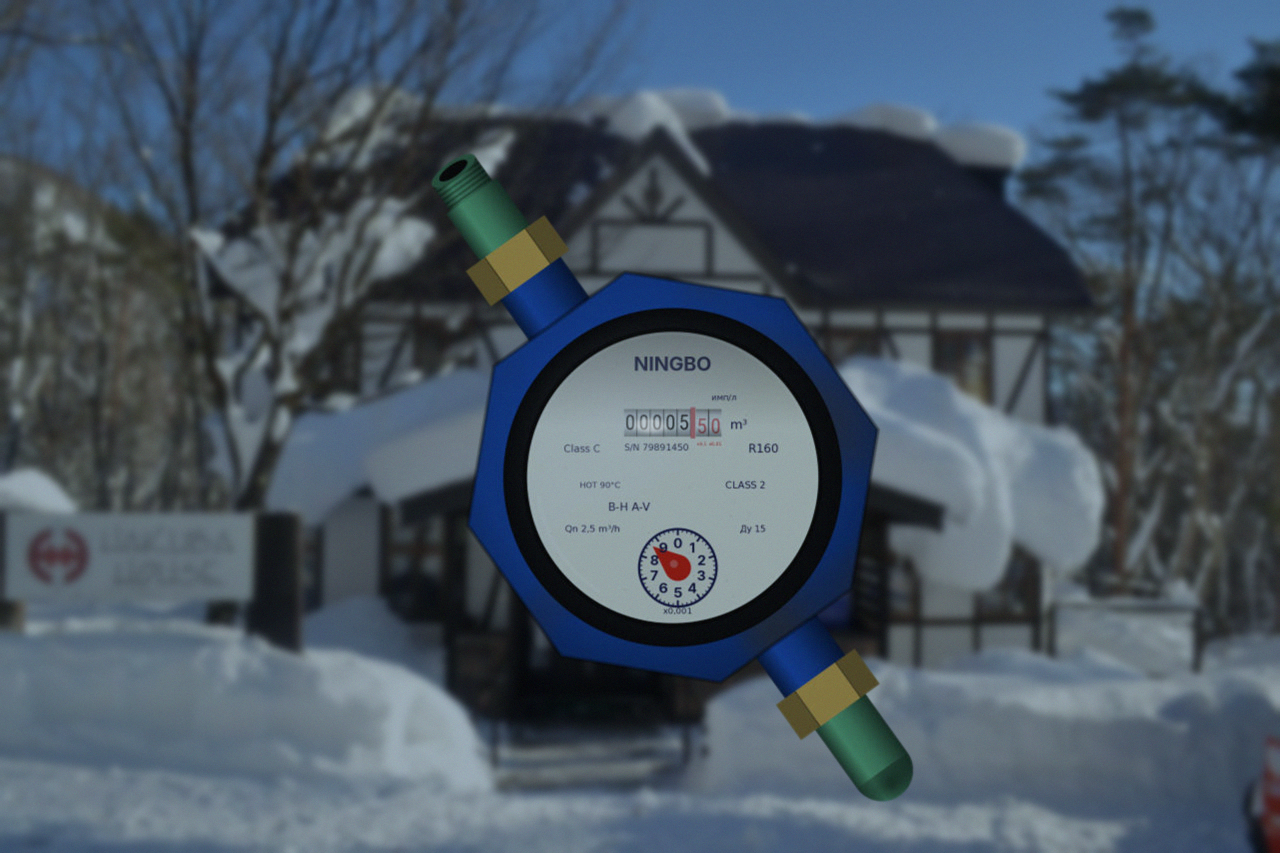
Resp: 5.498 m³
